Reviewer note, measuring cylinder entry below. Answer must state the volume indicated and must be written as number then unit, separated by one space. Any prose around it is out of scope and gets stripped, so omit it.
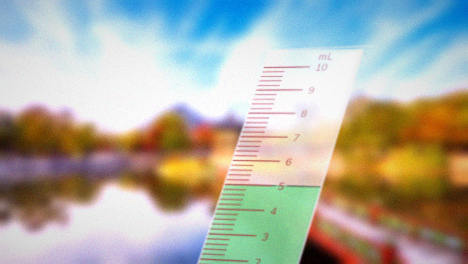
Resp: 5 mL
